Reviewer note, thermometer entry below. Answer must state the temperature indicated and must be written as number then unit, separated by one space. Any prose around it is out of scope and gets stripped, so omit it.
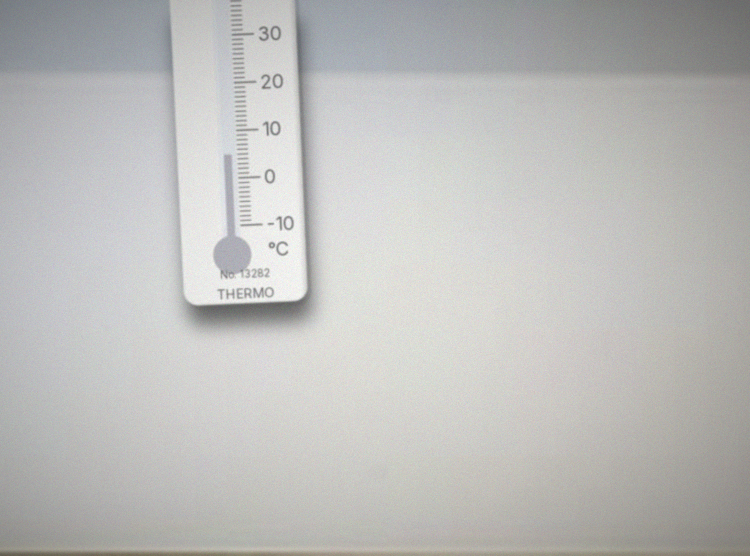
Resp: 5 °C
